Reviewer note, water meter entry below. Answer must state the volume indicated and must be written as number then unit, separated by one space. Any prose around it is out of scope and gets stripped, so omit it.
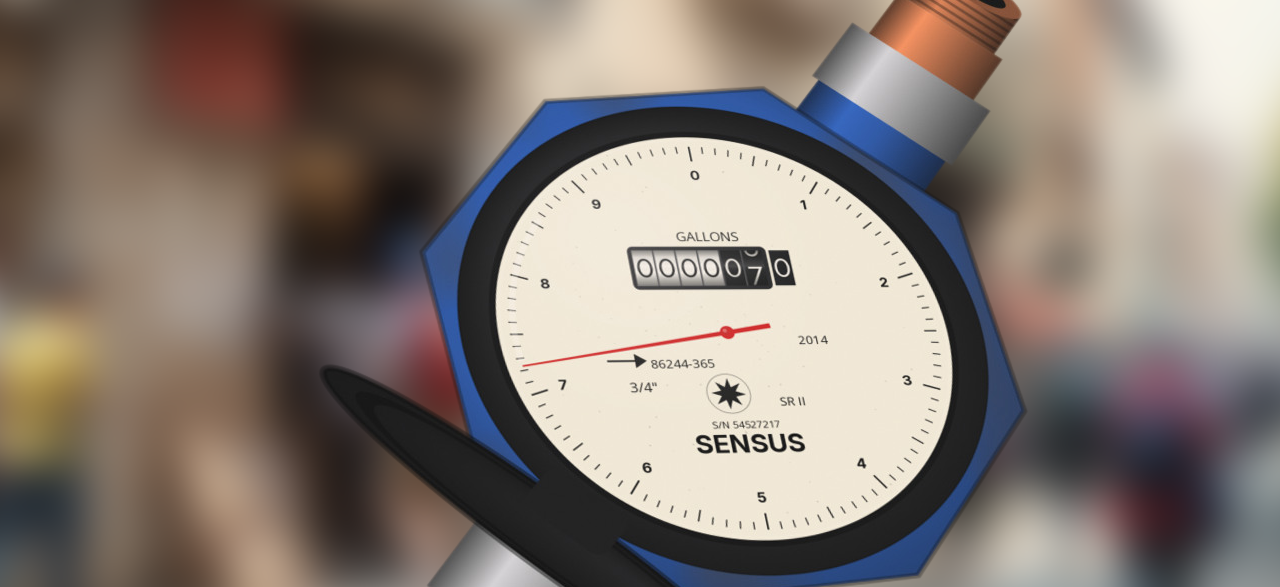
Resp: 67.2 gal
